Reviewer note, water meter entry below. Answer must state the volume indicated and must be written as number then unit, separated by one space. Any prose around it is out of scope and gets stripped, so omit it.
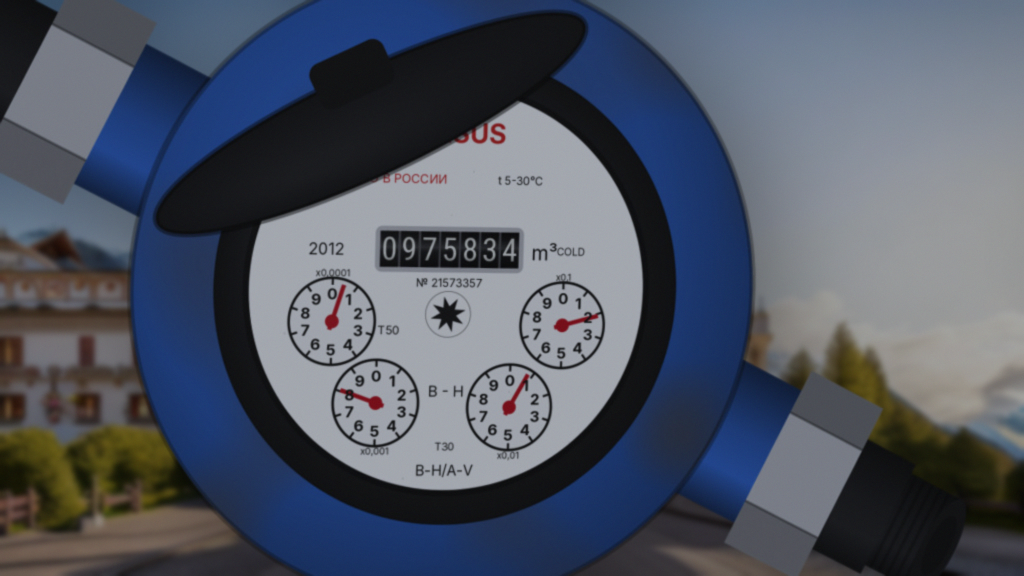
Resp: 975834.2080 m³
